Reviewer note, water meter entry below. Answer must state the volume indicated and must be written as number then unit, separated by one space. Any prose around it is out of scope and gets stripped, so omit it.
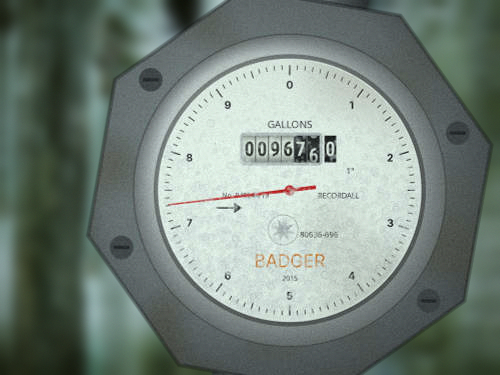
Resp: 96757.3 gal
